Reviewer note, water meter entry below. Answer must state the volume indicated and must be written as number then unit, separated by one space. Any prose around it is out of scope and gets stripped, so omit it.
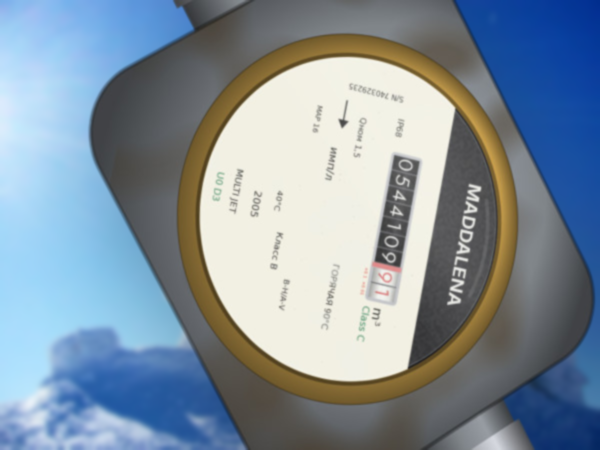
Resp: 544109.91 m³
